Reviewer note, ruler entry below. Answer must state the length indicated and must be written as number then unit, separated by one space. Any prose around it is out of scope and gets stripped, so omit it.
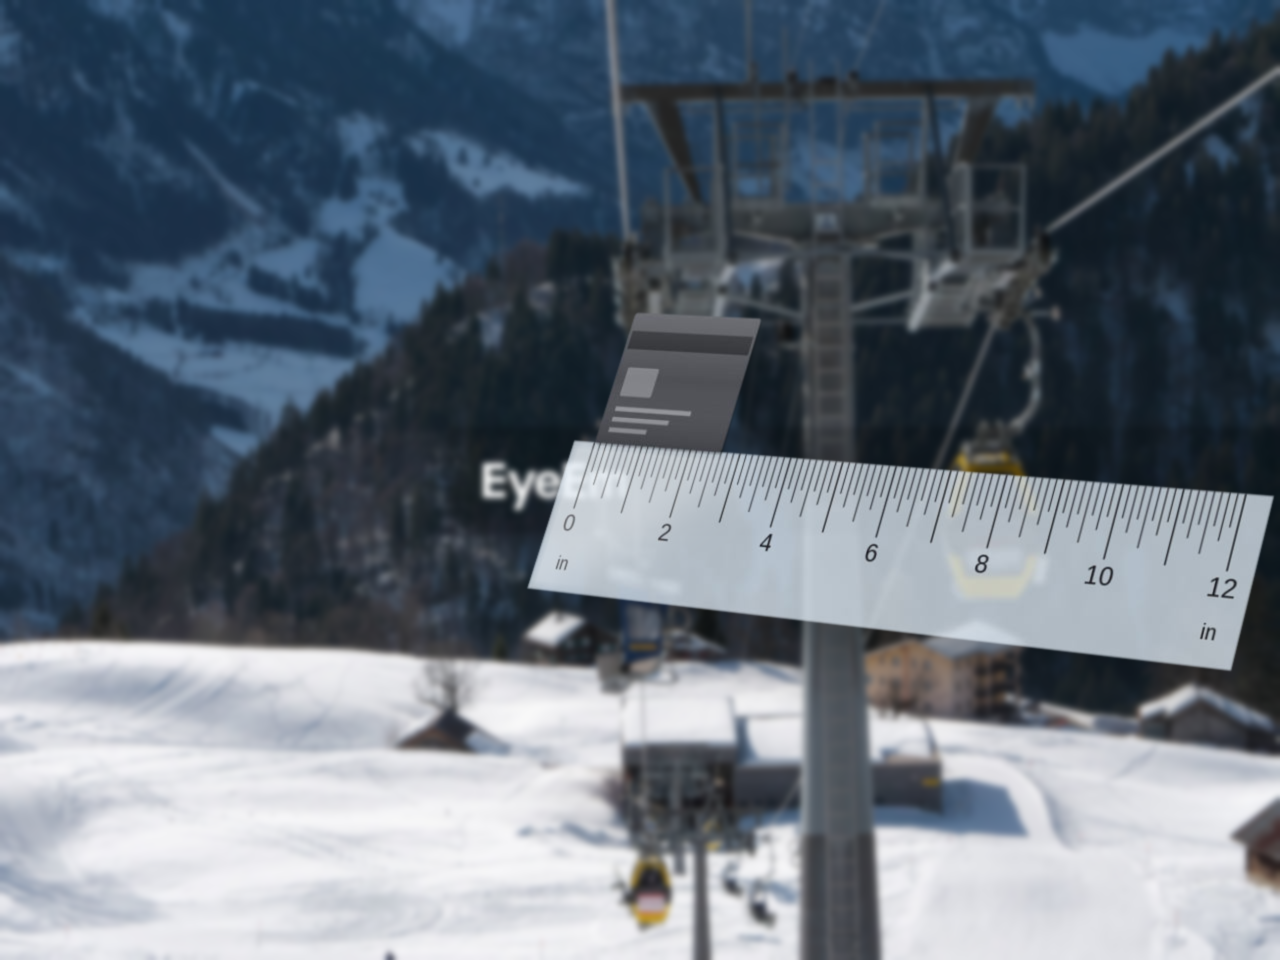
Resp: 2.625 in
